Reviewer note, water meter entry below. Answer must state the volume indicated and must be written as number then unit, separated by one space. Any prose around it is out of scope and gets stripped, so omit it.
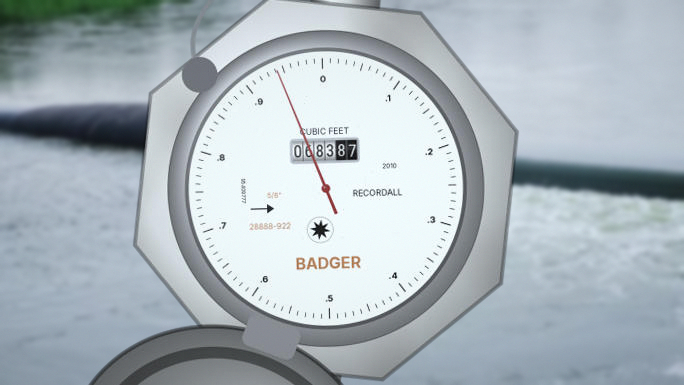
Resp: 68386.94 ft³
